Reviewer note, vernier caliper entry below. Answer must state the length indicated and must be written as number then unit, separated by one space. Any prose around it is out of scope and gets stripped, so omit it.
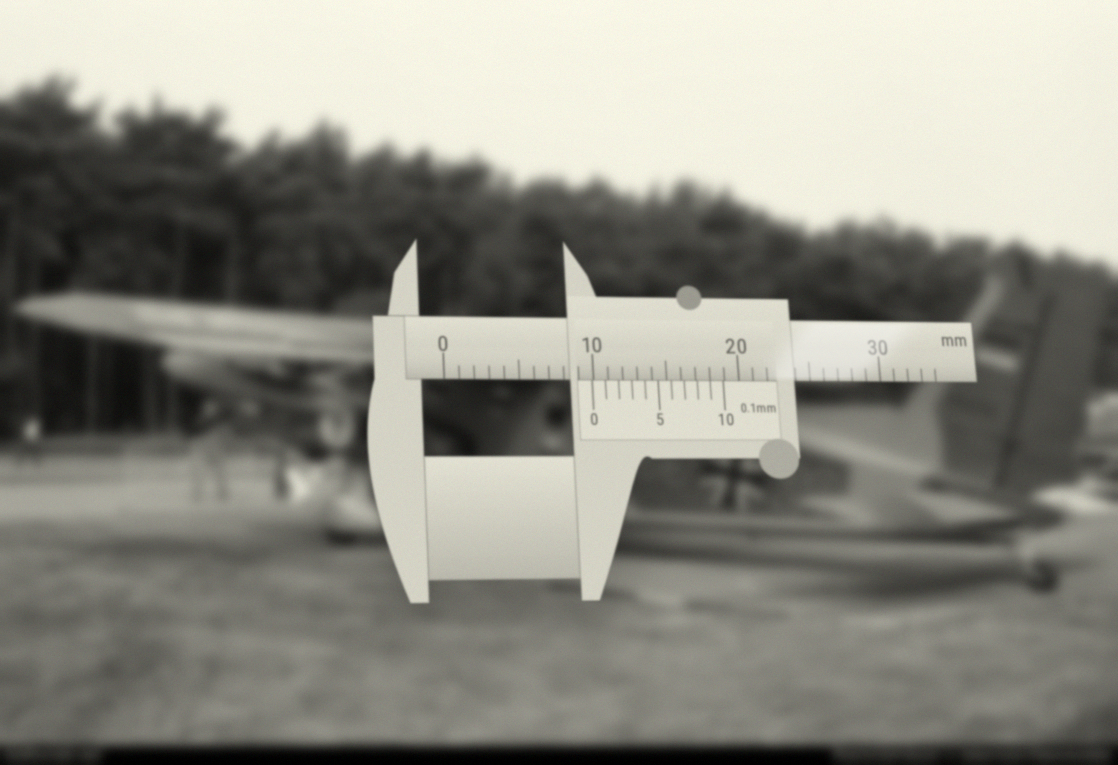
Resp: 9.9 mm
